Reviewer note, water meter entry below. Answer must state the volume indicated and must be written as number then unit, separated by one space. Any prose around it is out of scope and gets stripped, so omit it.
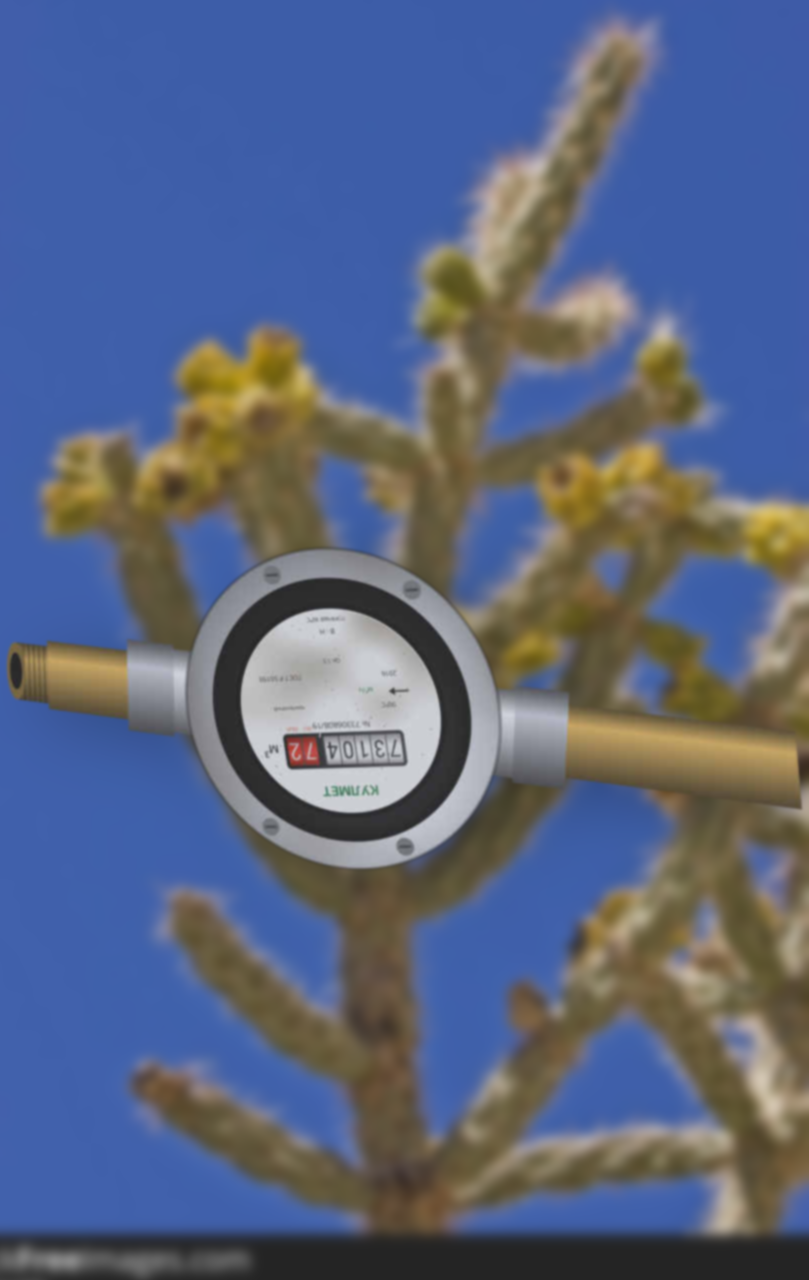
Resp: 73104.72 m³
